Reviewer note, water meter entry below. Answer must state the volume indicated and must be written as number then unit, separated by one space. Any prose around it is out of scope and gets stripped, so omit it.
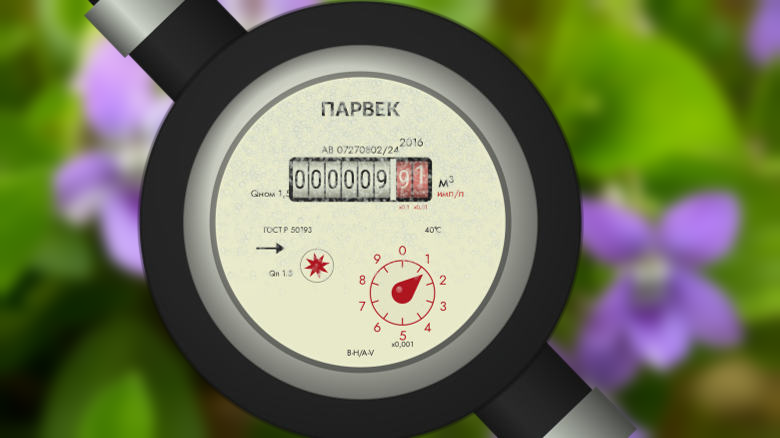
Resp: 9.911 m³
